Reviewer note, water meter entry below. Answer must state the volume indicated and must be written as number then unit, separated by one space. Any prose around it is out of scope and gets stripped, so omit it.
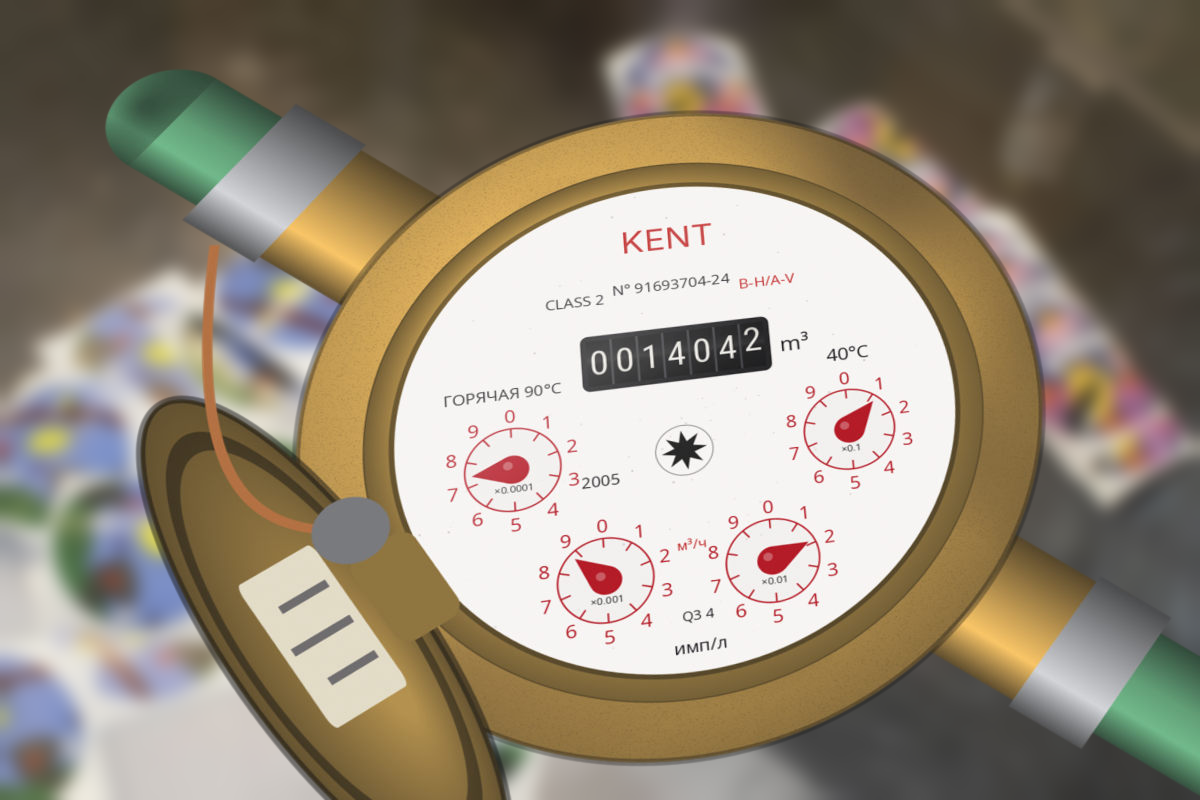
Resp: 14042.1187 m³
